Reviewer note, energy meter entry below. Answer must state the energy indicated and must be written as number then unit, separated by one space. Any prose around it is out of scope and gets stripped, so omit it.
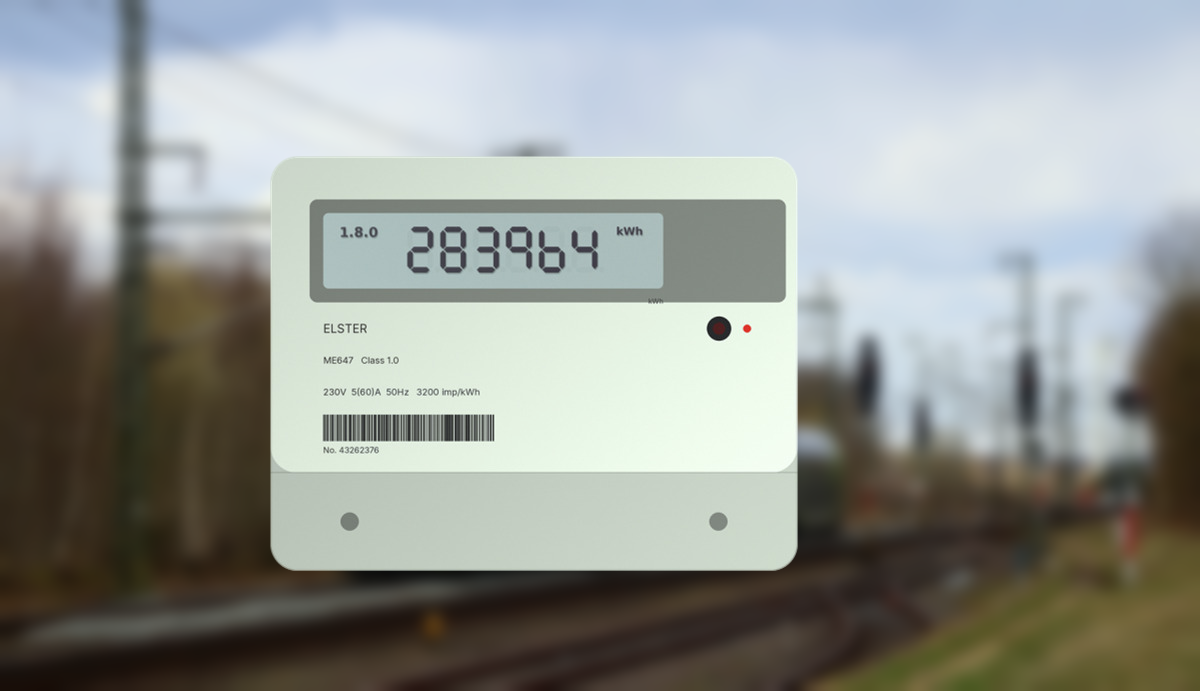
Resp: 283964 kWh
